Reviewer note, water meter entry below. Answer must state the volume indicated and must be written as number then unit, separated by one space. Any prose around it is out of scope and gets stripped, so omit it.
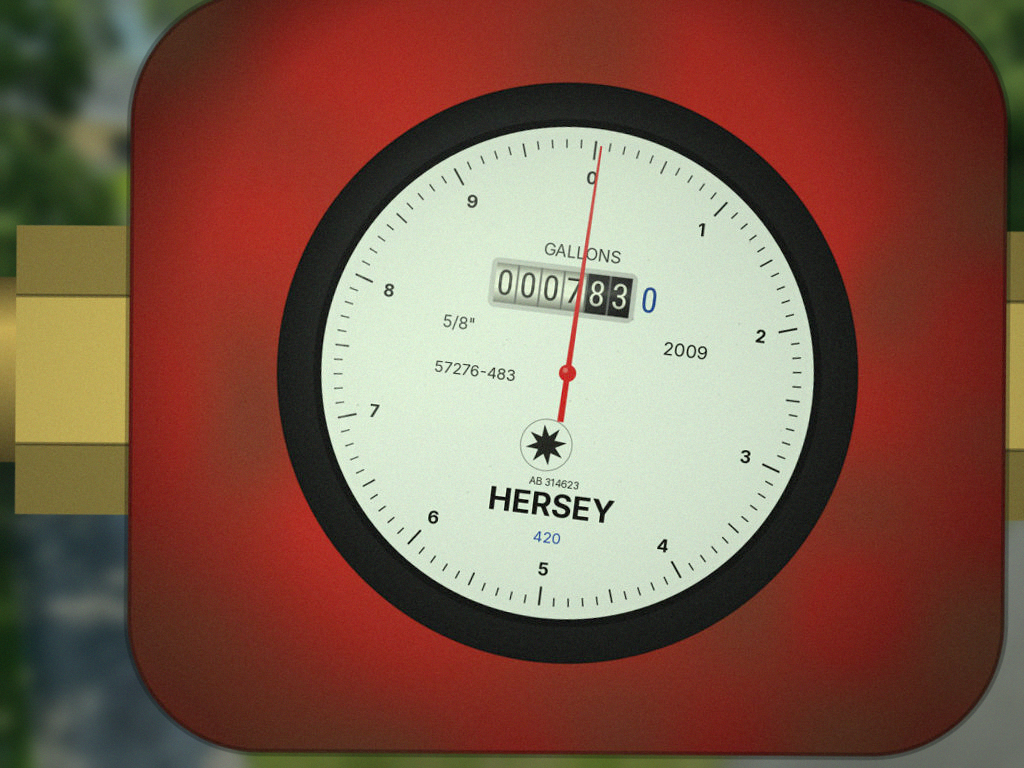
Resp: 7830.0 gal
